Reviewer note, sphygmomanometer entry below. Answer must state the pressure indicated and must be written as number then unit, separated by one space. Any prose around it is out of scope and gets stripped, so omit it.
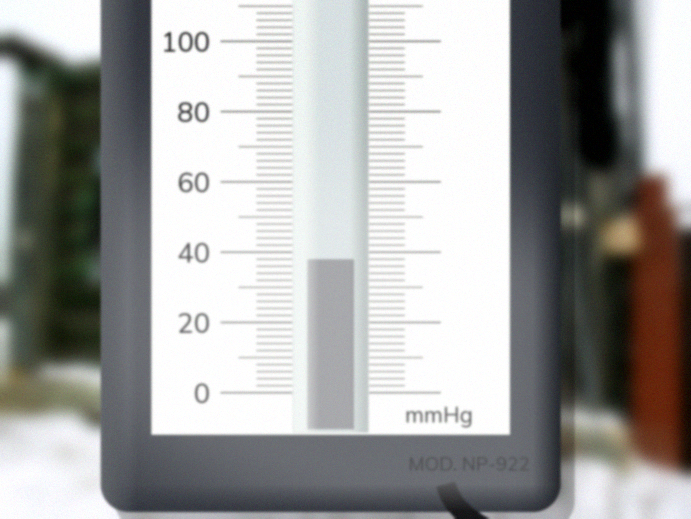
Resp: 38 mmHg
